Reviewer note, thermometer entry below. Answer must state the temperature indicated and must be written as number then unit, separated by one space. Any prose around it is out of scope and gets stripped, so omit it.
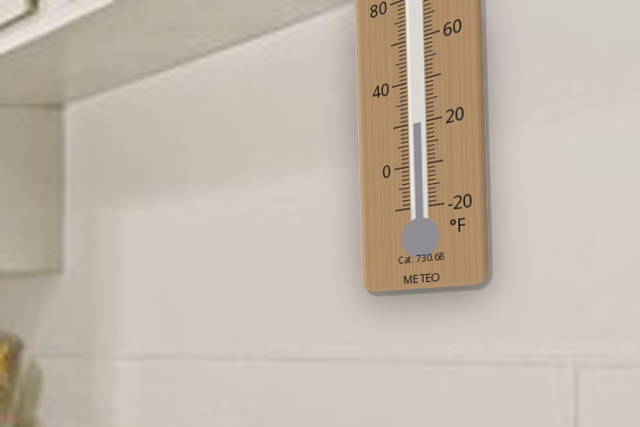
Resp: 20 °F
